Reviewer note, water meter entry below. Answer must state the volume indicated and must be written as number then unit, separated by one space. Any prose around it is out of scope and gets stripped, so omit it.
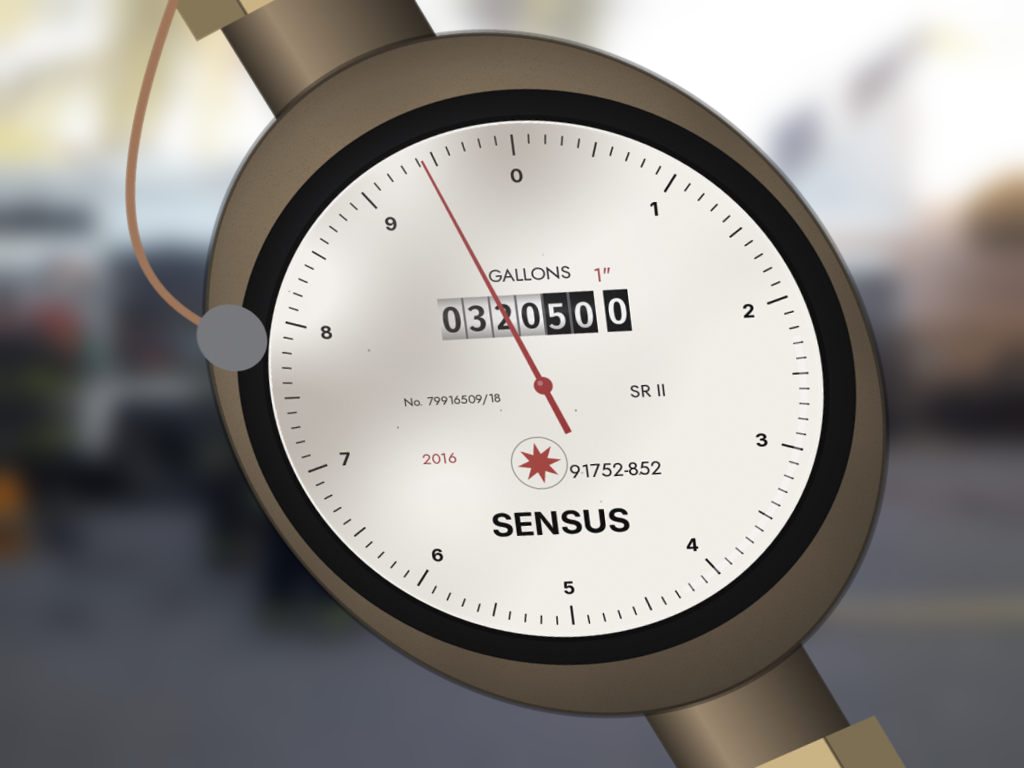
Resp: 320499.4 gal
